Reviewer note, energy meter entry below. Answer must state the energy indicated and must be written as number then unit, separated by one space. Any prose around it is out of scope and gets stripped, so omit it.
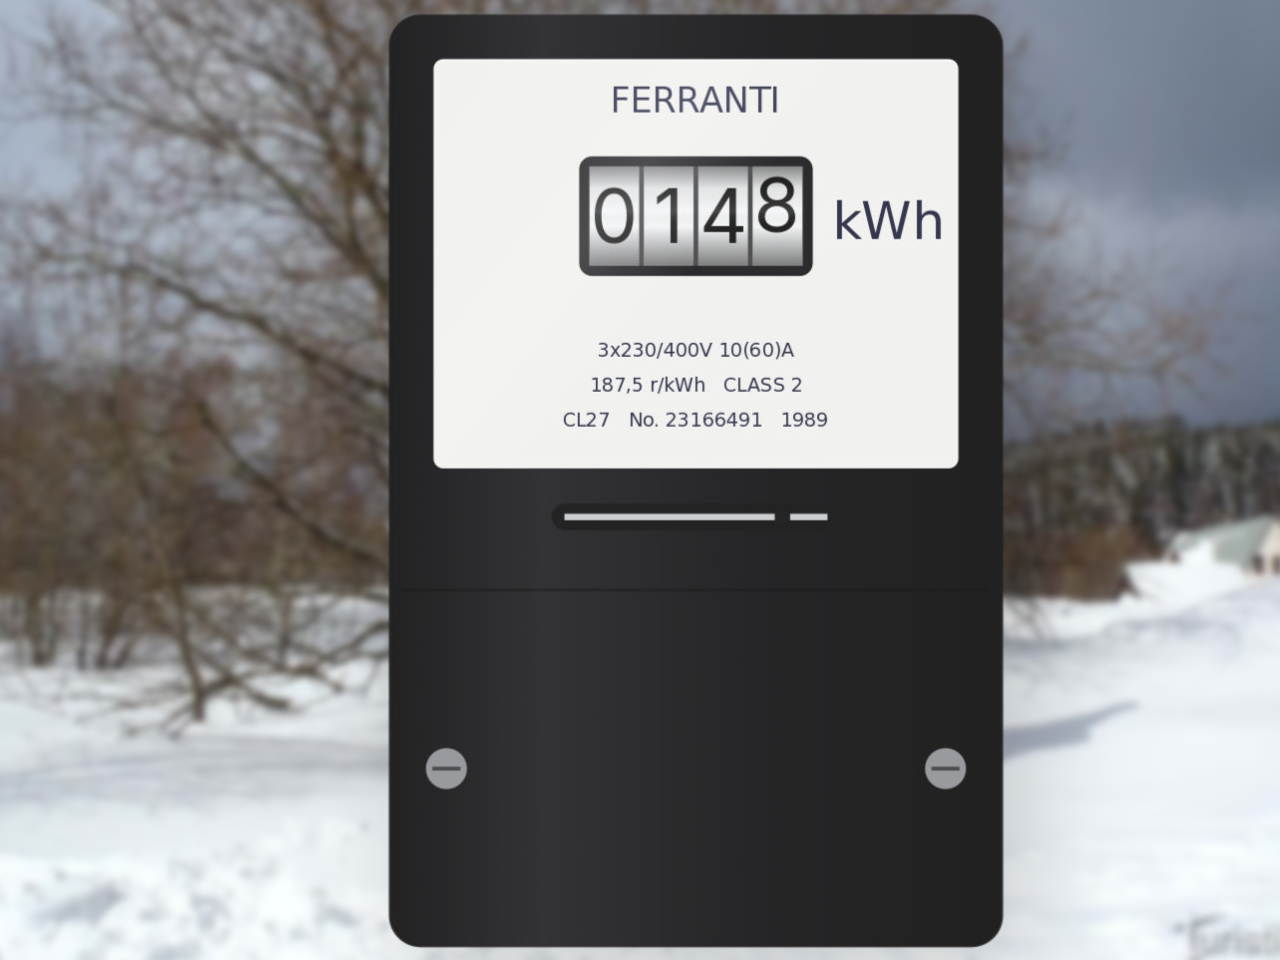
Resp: 148 kWh
